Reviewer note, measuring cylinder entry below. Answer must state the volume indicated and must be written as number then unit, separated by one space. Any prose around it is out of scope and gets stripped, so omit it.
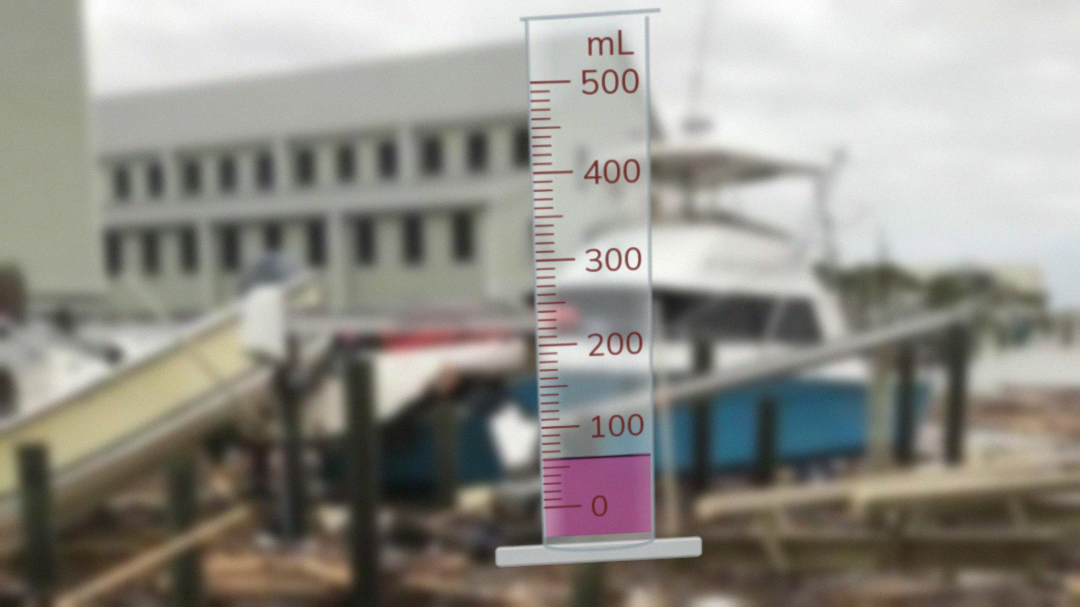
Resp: 60 mL
